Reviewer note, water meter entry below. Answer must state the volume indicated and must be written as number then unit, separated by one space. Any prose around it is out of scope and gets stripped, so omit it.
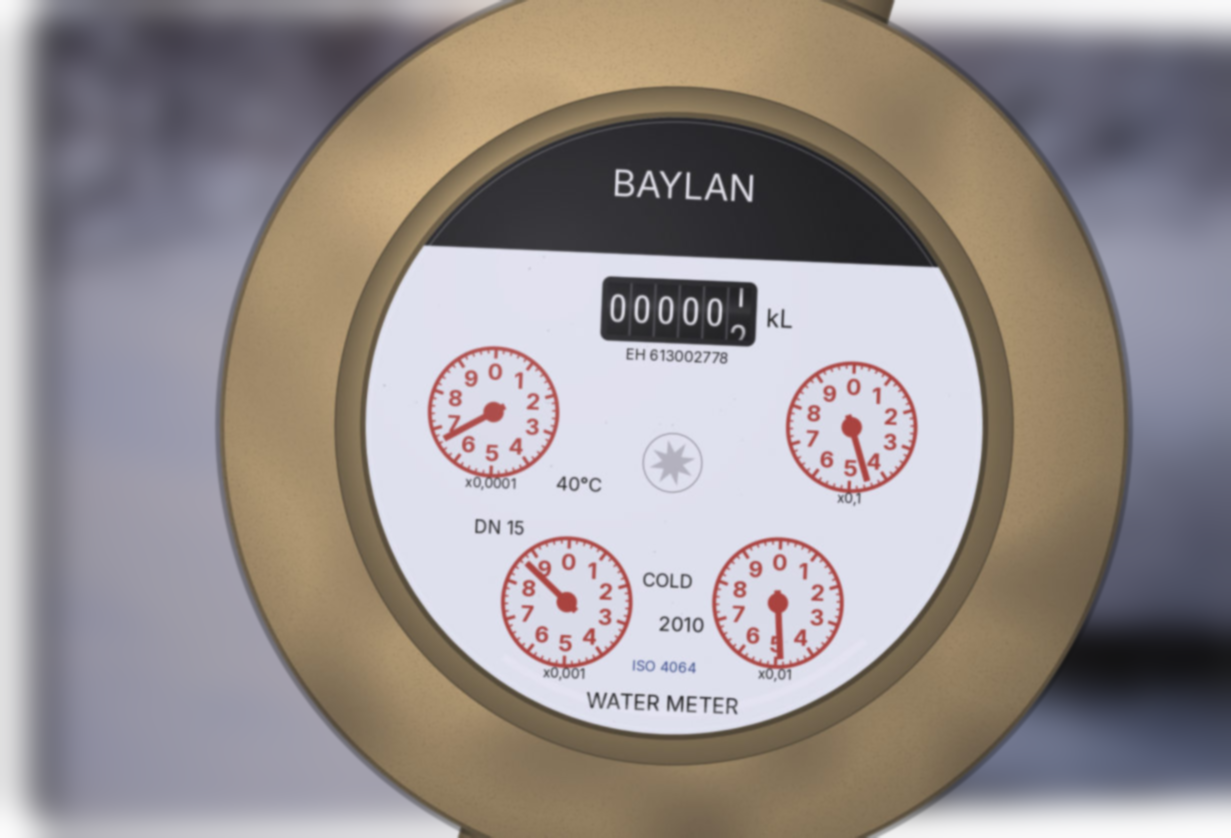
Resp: 1.4486 kL
